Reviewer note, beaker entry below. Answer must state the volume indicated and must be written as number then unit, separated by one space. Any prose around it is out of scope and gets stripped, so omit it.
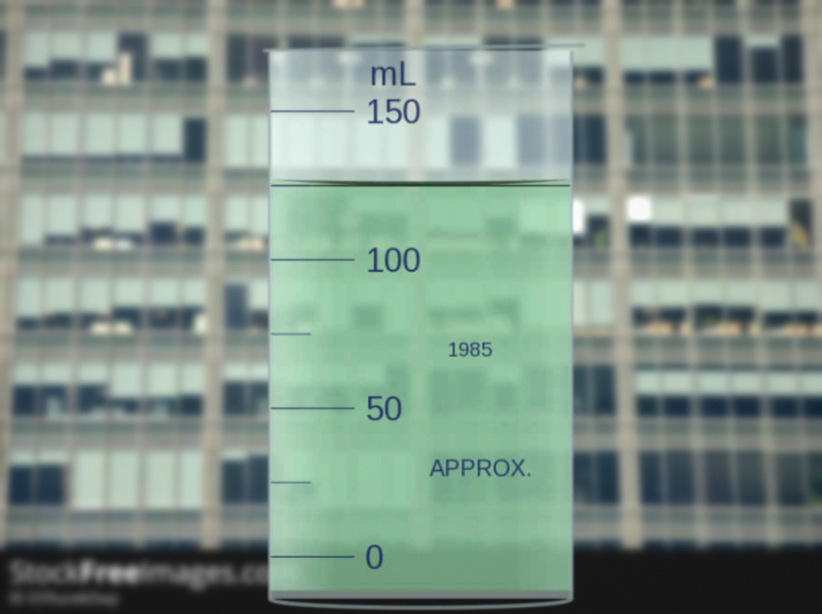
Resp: 125 mL
